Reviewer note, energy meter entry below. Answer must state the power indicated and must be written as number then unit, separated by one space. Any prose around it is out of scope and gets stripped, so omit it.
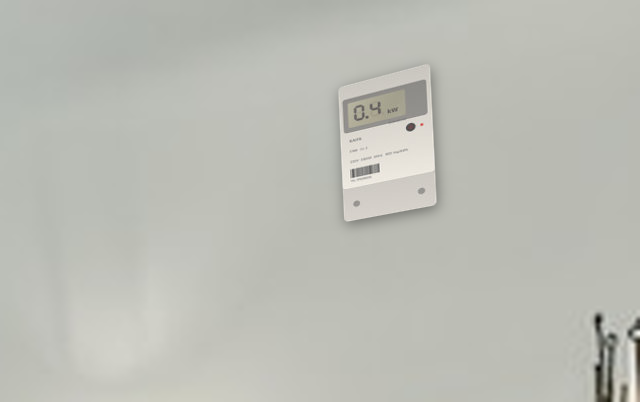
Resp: 0.4 kW
